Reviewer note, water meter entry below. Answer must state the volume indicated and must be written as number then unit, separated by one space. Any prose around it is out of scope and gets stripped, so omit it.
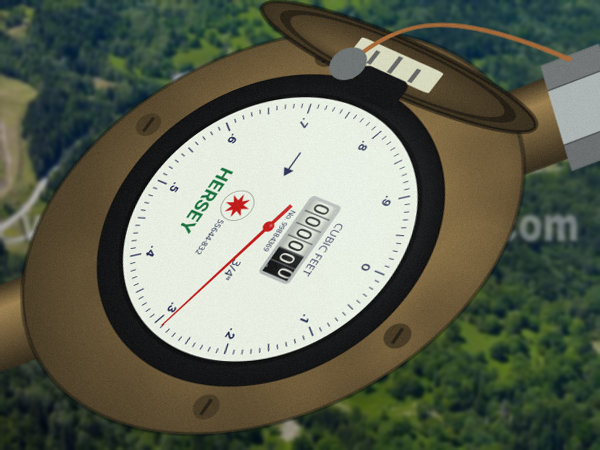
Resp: 0.29 ft³
